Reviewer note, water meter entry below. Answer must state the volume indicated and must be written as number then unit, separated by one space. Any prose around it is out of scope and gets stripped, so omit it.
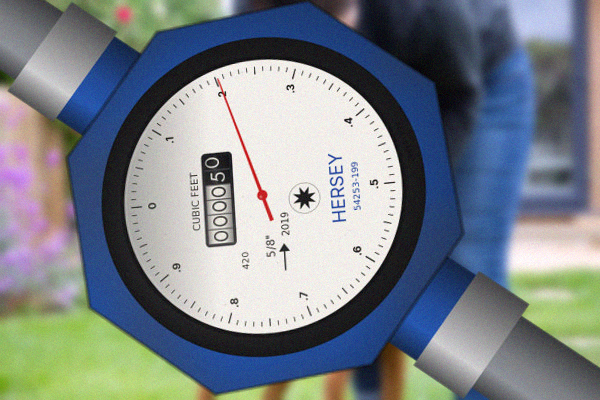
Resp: 50.20 ft³
